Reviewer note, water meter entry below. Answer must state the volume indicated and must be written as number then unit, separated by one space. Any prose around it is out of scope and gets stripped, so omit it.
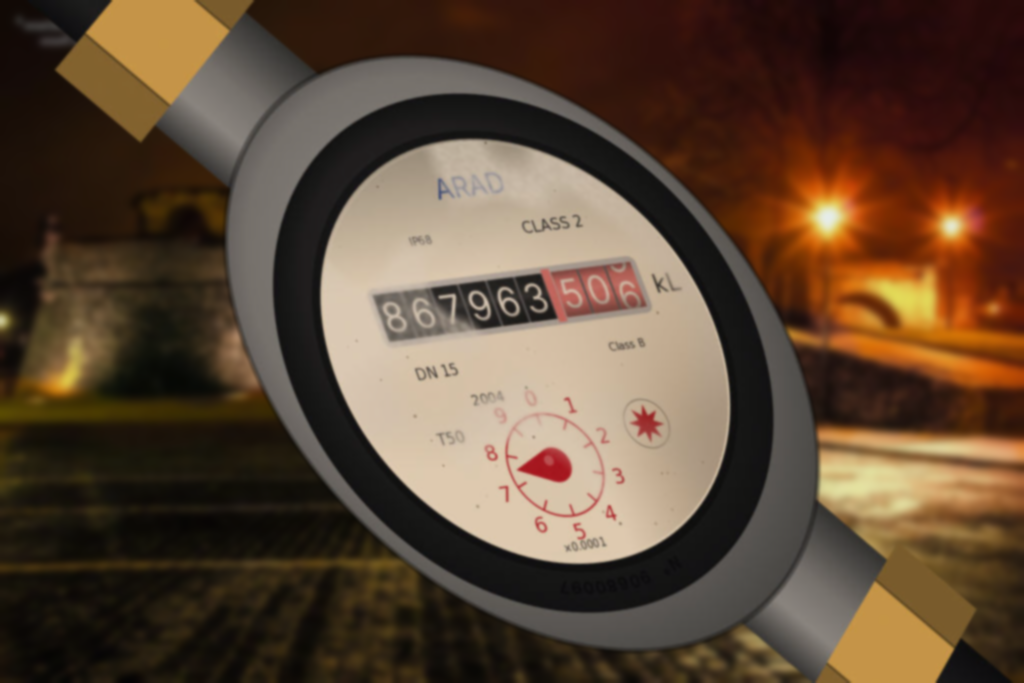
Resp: 867963.5057 kL
